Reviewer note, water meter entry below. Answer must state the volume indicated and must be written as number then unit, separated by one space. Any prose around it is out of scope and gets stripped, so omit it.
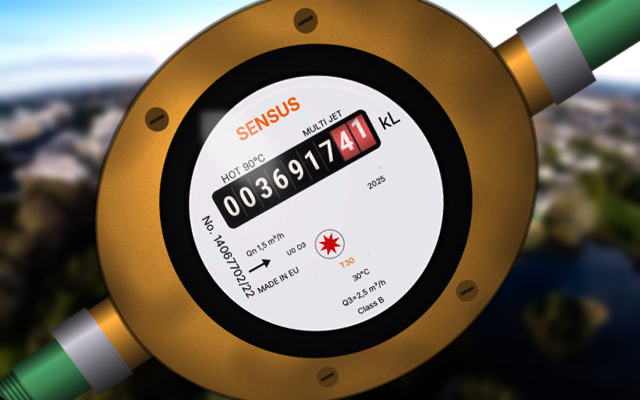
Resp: 36917.41 kL
